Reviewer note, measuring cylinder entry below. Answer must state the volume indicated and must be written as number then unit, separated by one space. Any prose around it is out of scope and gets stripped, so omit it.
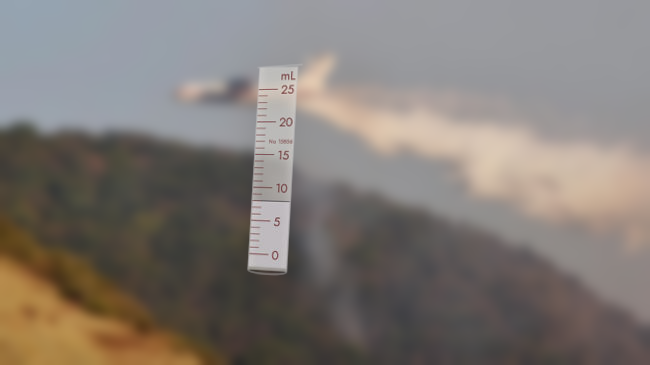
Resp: 8 mL
